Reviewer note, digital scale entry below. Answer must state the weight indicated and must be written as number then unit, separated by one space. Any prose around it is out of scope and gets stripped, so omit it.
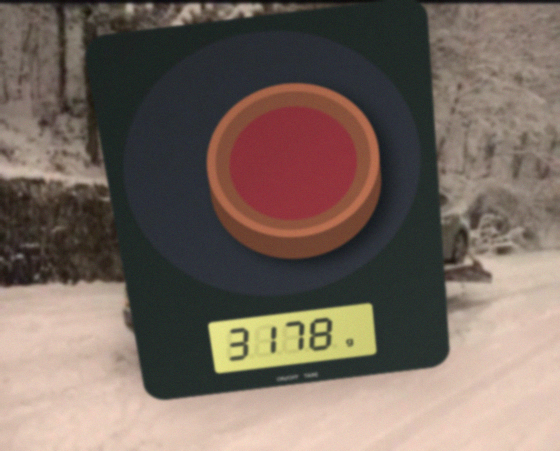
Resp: 3178 g
